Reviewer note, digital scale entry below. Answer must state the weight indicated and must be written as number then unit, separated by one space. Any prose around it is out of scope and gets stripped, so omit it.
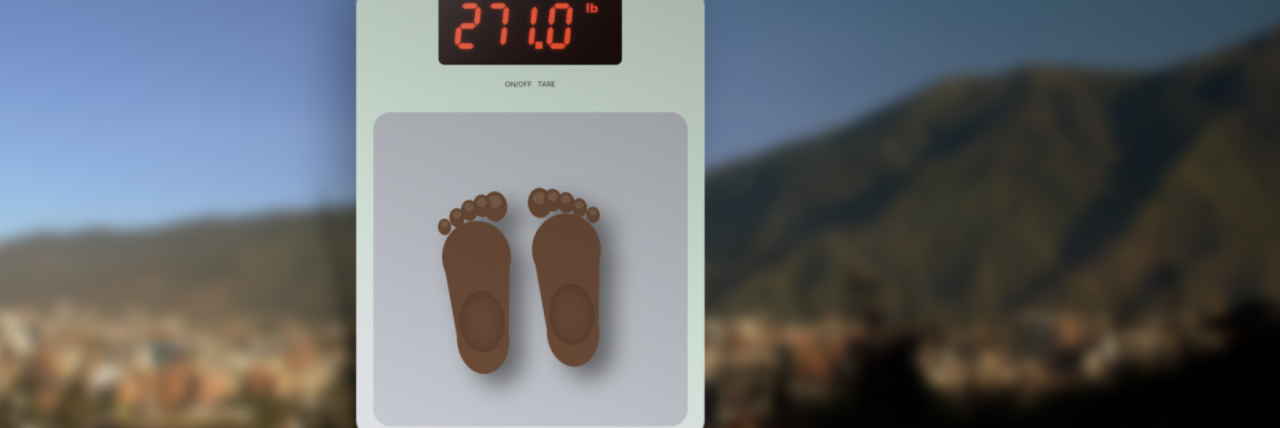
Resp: 271.0 lb
